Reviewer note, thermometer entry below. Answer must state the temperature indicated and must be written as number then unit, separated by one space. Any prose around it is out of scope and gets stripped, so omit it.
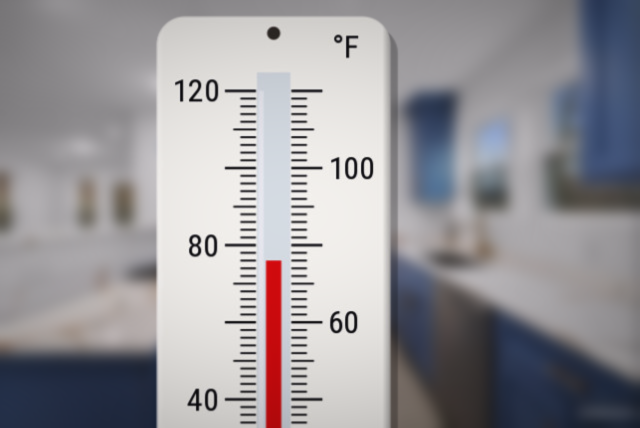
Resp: 76 °F
